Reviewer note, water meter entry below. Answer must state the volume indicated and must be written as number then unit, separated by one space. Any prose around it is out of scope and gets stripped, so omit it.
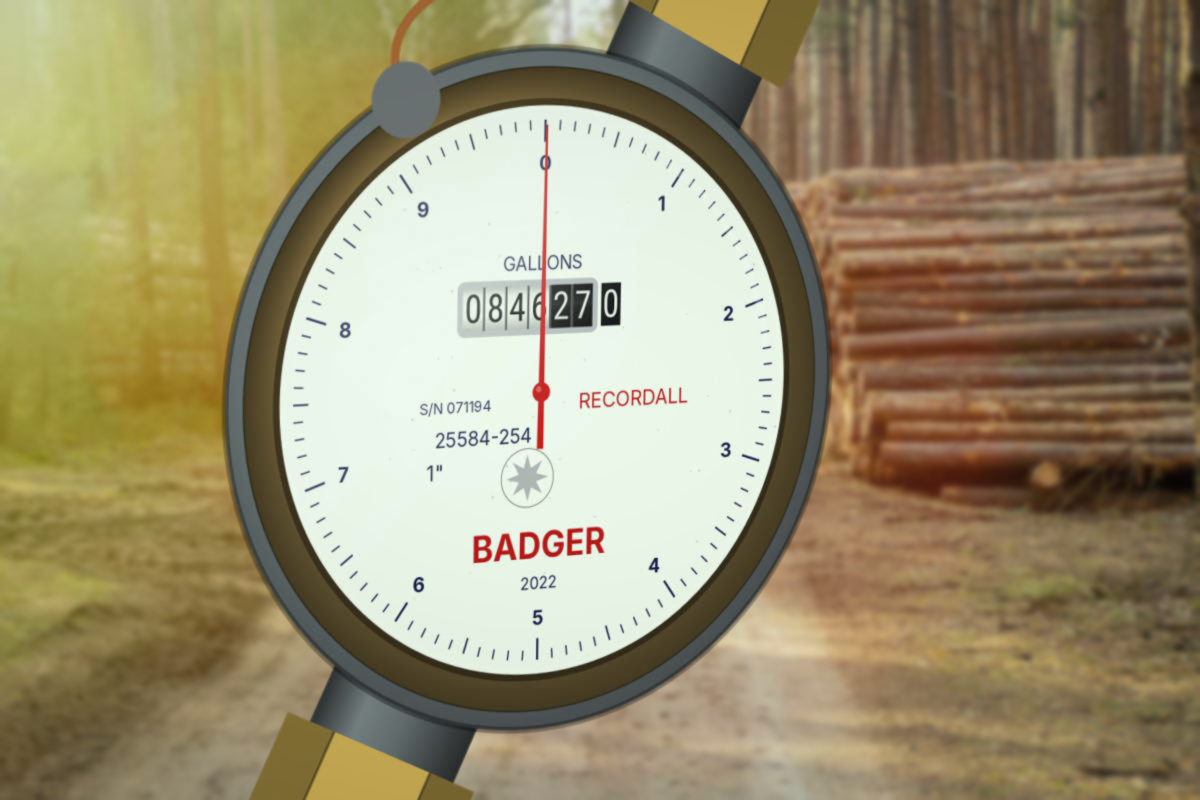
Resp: 846270.0 gal
